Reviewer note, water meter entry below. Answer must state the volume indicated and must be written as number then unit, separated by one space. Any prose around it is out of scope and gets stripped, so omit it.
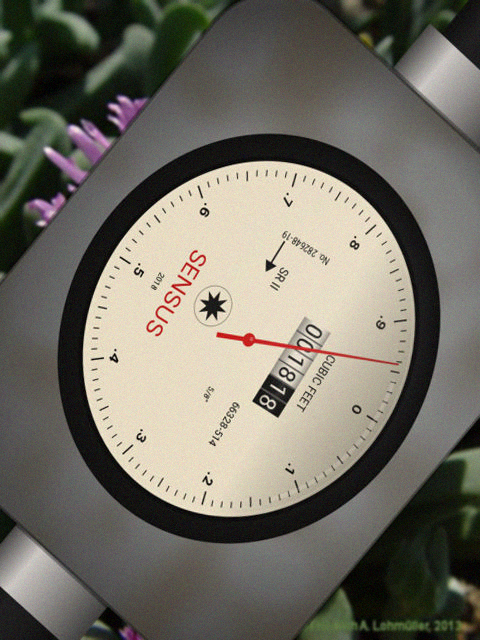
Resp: 1817.94 ft³
